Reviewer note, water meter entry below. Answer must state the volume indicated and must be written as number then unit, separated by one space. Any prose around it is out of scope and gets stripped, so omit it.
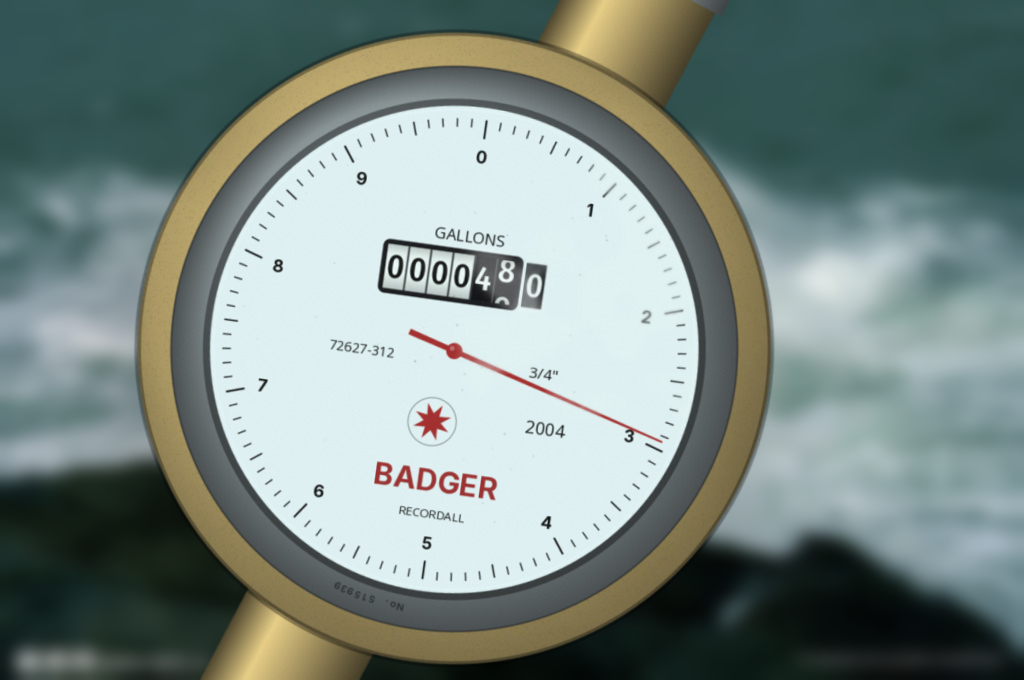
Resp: 482.9 gal
